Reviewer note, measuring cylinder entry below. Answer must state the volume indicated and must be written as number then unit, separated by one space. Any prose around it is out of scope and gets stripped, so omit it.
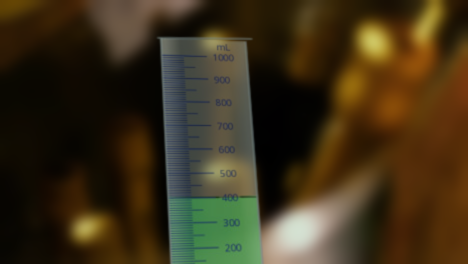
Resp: 400 mL
